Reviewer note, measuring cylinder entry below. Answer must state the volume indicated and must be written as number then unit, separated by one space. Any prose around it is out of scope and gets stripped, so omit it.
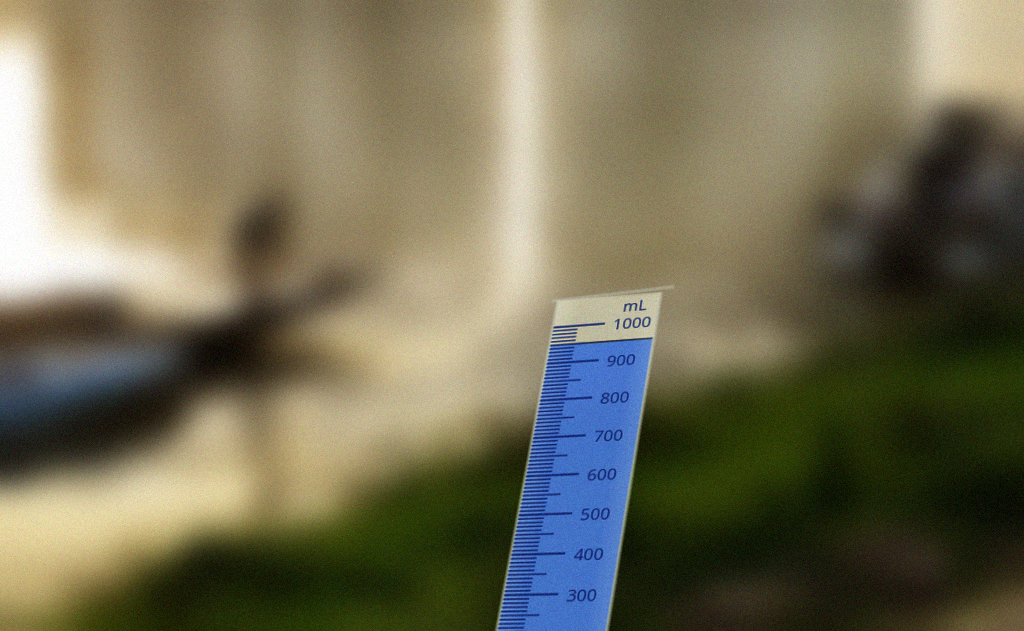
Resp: 950 mL
